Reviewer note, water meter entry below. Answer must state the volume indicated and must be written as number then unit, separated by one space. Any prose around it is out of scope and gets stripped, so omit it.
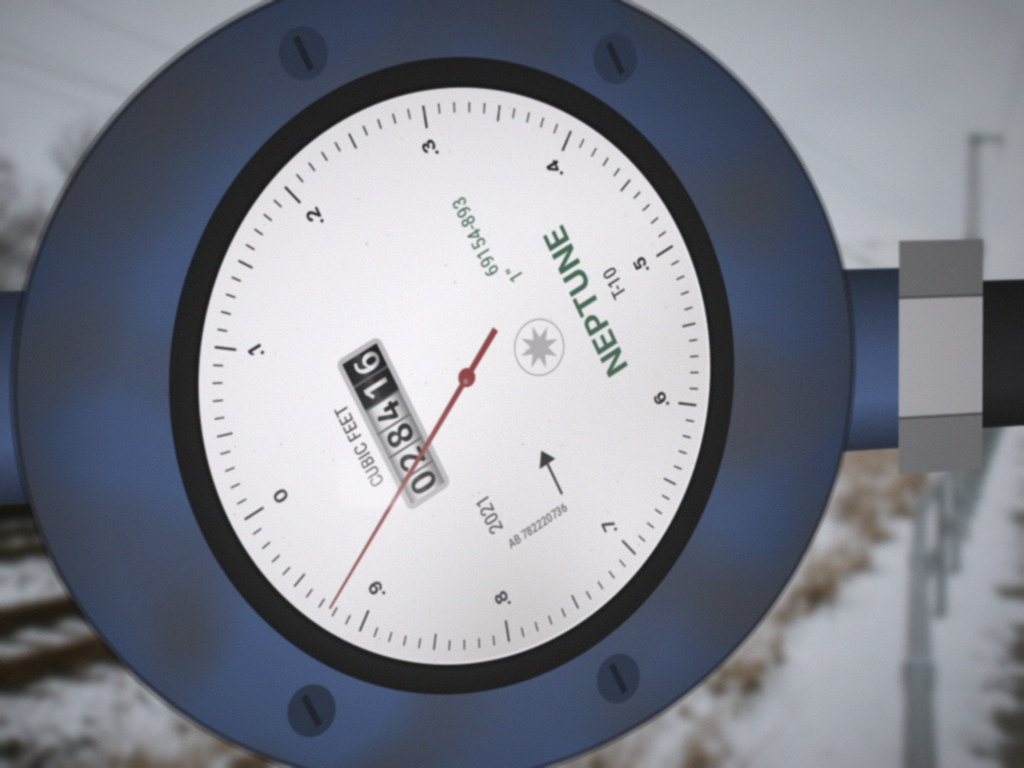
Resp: 28415.92 ft³
